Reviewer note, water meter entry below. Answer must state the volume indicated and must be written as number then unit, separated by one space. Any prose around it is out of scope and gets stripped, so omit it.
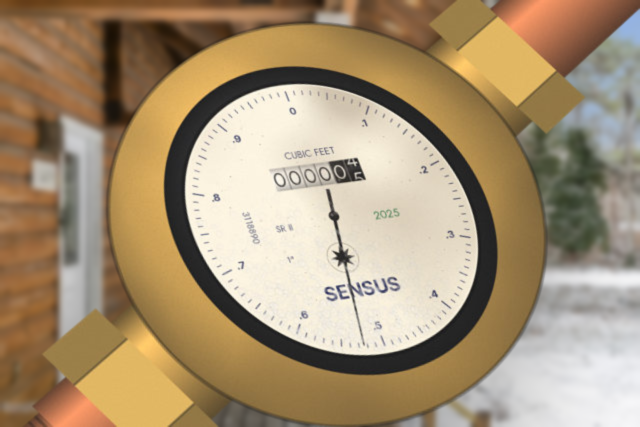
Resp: 4.52 ft³
